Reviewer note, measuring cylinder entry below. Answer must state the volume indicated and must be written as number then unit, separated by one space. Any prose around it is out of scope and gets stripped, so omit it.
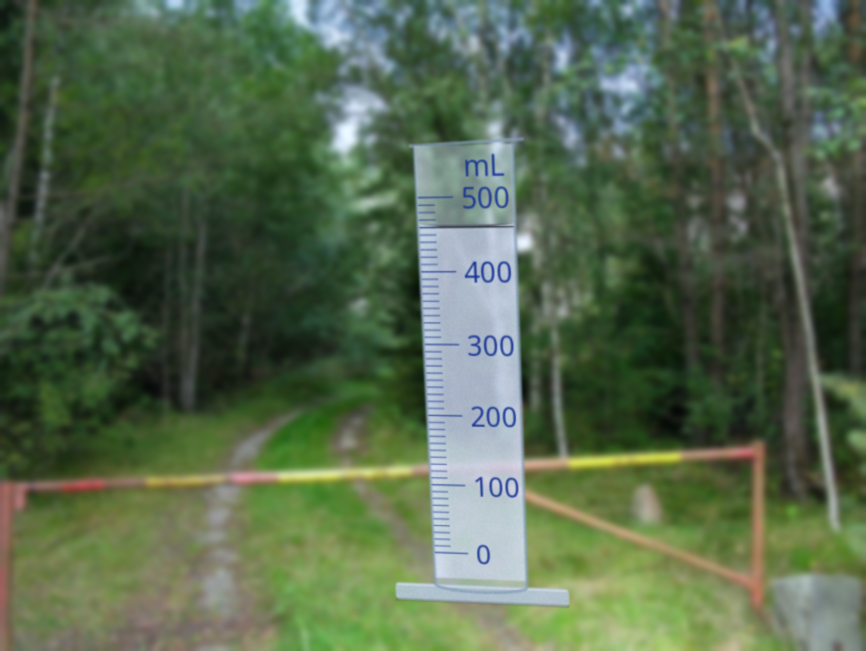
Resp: 460 mL
